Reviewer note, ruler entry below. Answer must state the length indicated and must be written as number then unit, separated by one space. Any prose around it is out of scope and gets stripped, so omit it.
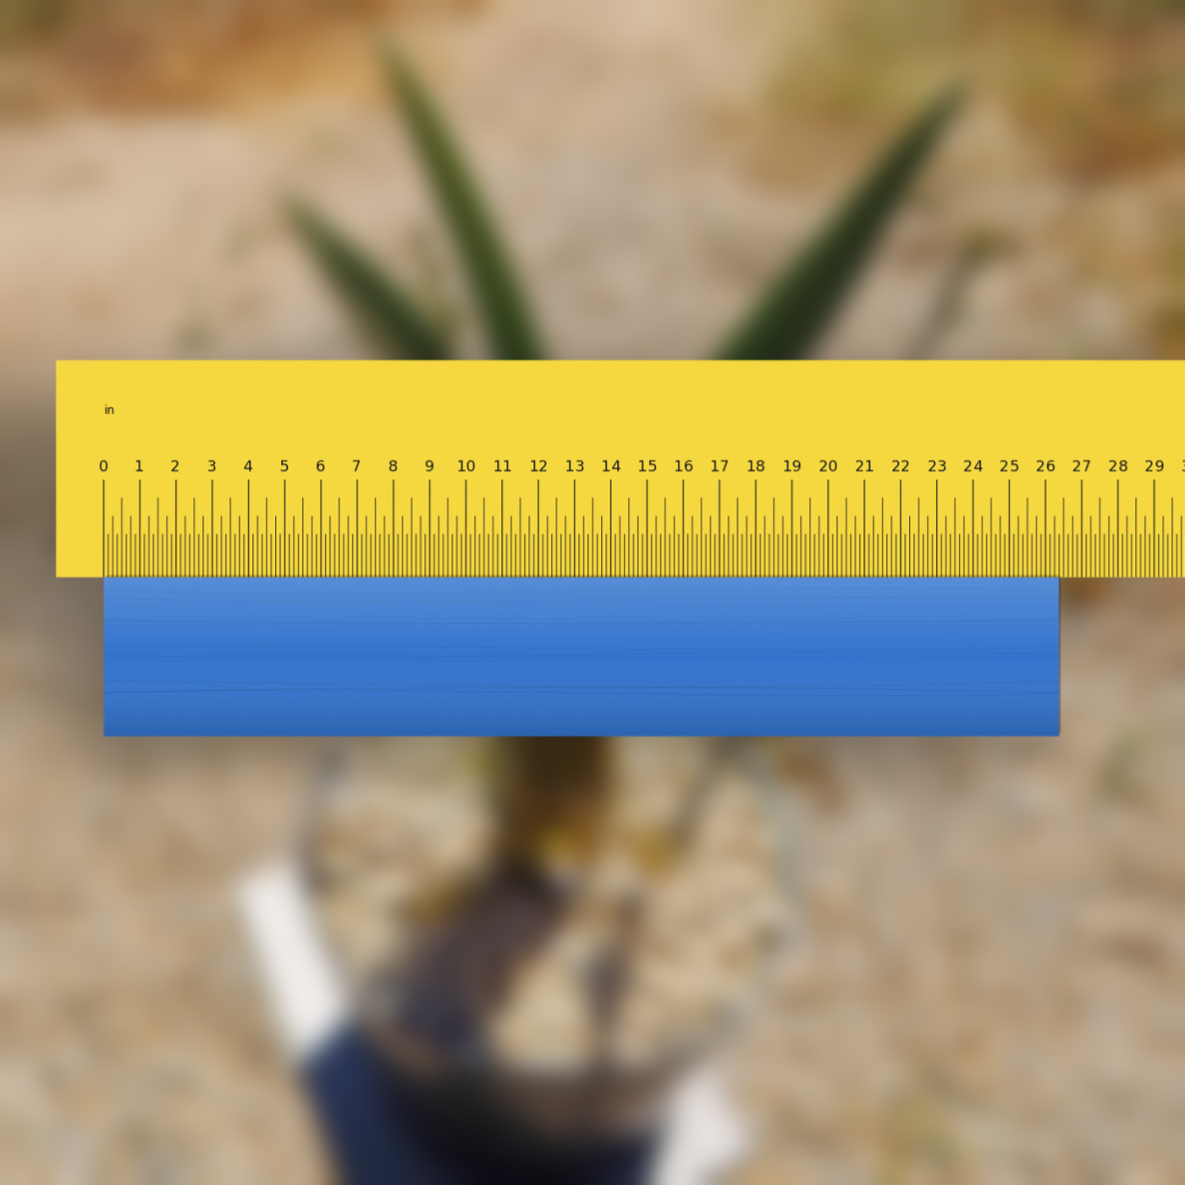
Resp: 26.375 in
